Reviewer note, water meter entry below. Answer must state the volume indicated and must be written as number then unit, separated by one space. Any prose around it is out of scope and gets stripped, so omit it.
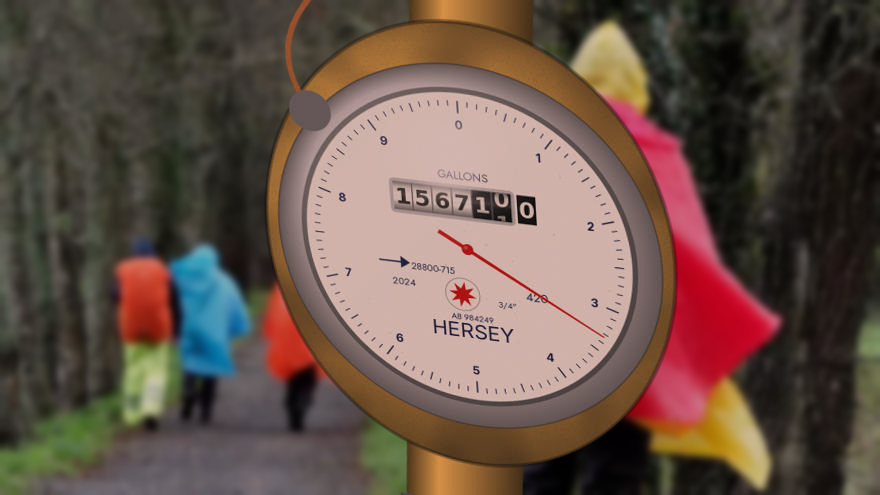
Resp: 1567103.3 gal
